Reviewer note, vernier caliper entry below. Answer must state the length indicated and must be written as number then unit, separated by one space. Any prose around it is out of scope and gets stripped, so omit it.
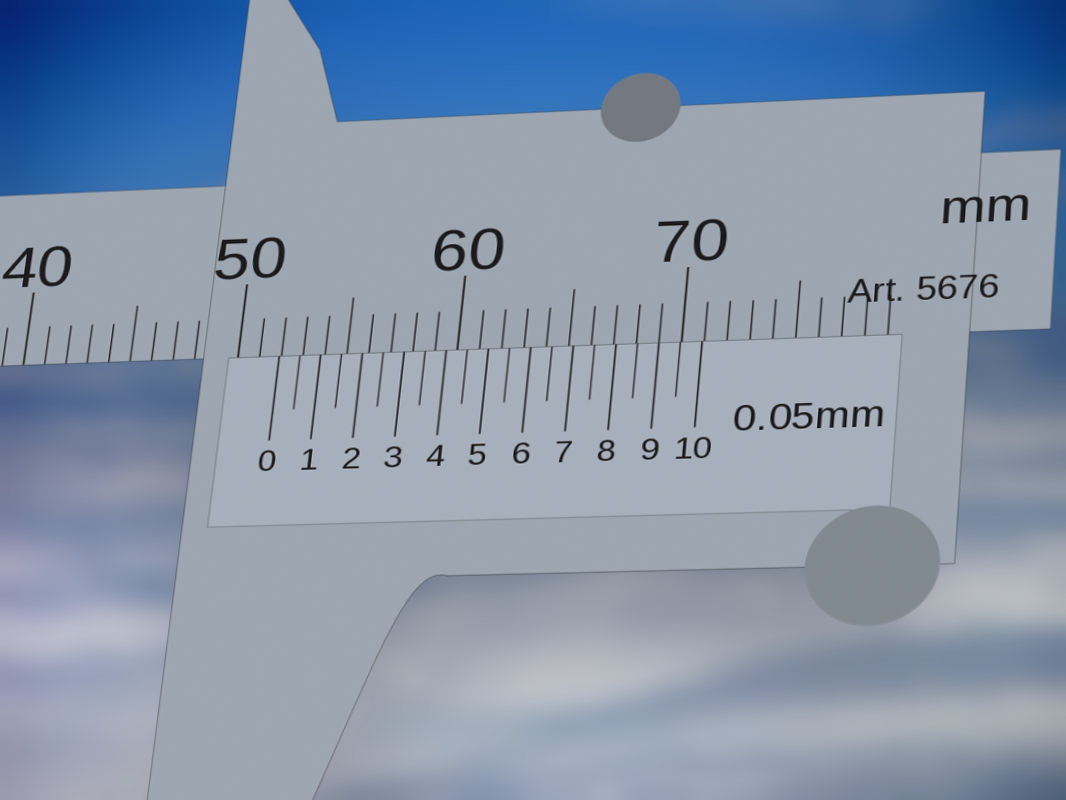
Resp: 51.9 mm
